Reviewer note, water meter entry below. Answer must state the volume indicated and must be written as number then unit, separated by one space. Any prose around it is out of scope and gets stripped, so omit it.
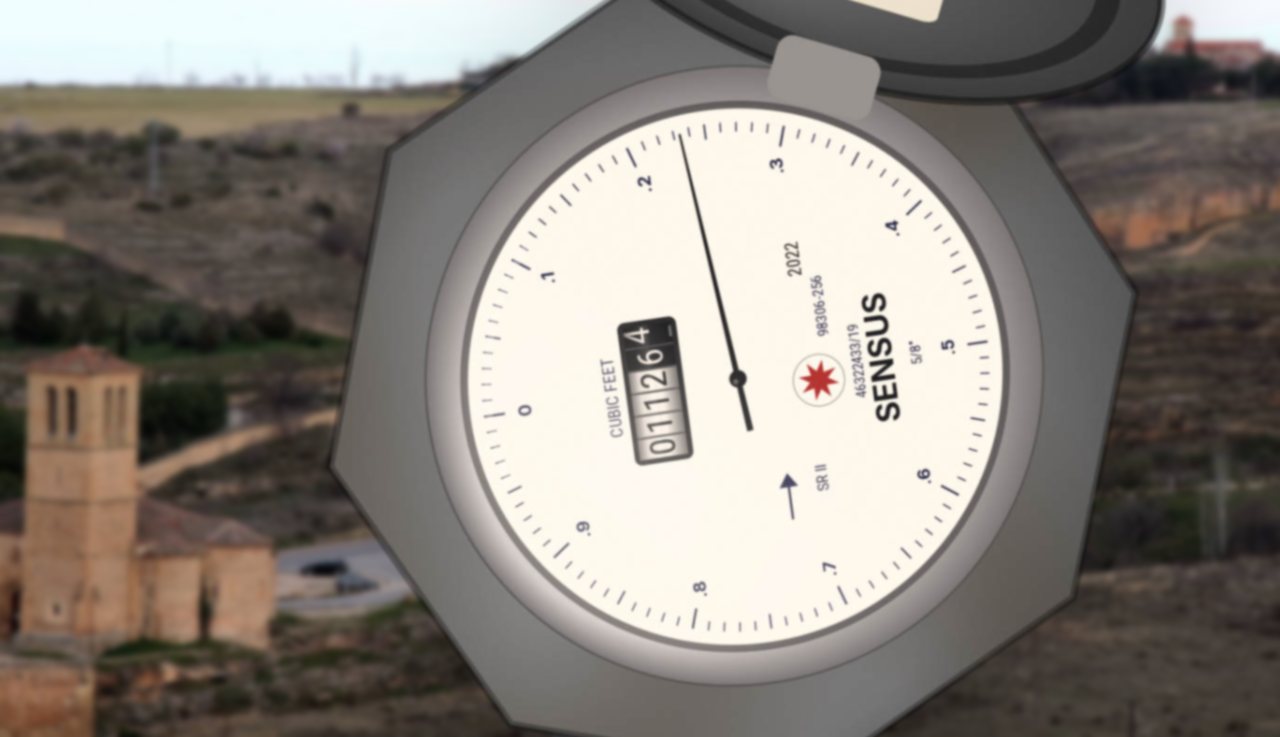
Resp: 11264.23 ft³
